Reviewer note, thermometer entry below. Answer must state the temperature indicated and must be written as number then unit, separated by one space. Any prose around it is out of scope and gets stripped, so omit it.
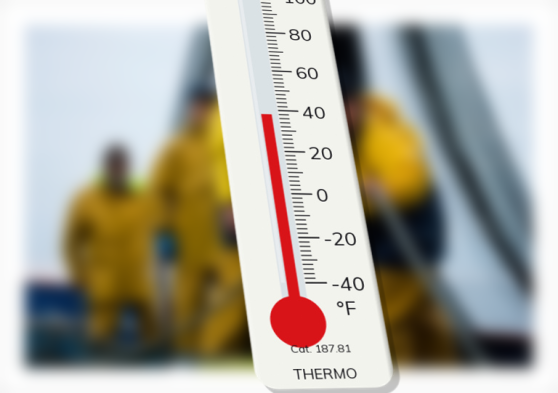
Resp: 38 °F
